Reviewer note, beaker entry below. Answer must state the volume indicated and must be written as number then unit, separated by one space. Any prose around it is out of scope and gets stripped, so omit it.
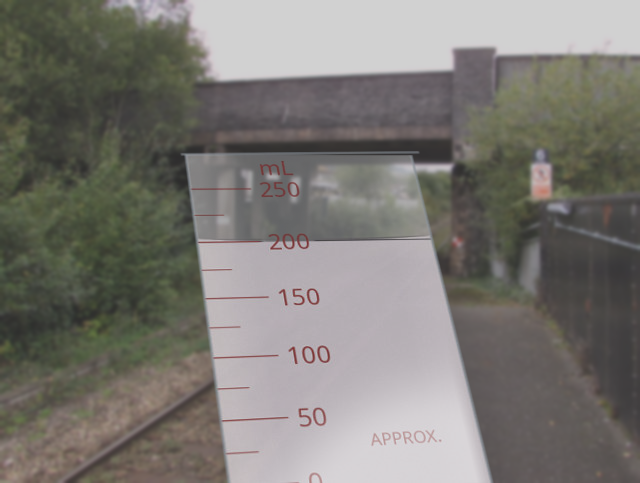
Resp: 200 mL
